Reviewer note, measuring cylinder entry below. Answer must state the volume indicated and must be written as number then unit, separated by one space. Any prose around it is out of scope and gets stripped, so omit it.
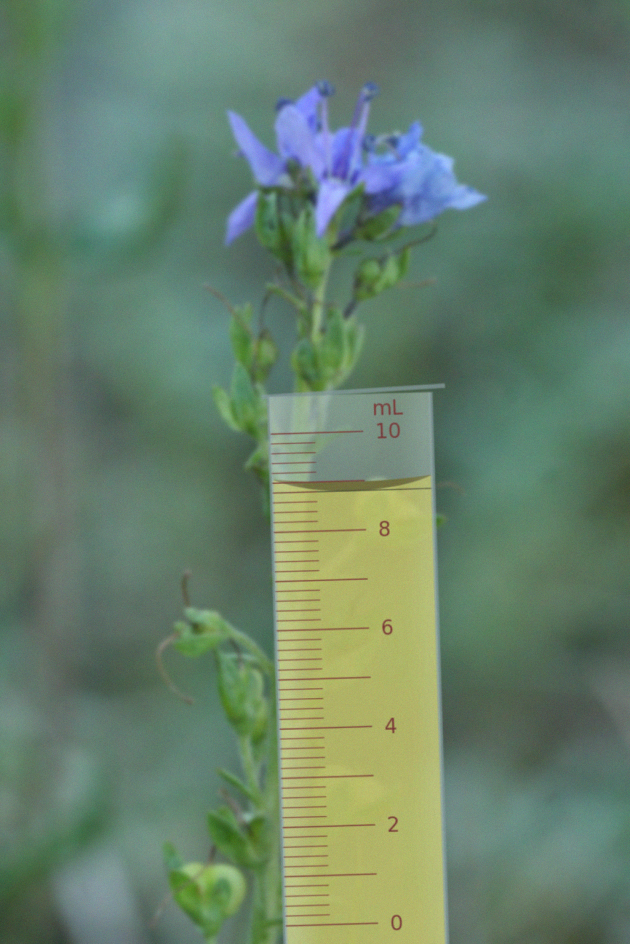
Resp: 8.8 mL
